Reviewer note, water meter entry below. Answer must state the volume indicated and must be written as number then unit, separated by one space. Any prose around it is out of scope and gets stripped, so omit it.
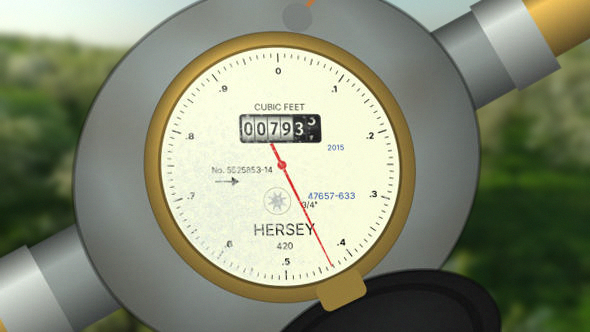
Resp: 7933.43 ft³
